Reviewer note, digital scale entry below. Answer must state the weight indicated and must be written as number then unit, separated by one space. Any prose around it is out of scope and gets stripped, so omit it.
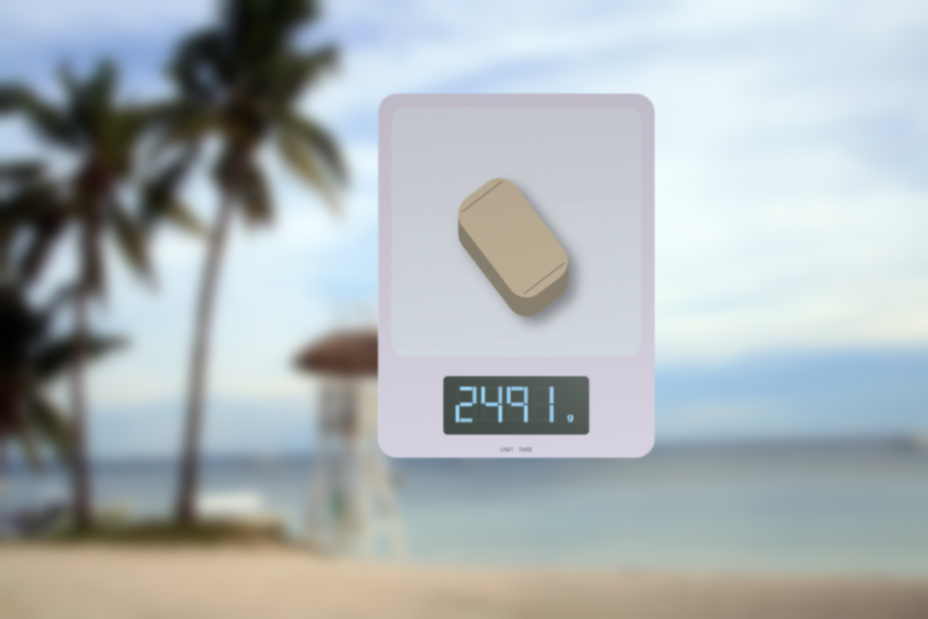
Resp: 2491 g
